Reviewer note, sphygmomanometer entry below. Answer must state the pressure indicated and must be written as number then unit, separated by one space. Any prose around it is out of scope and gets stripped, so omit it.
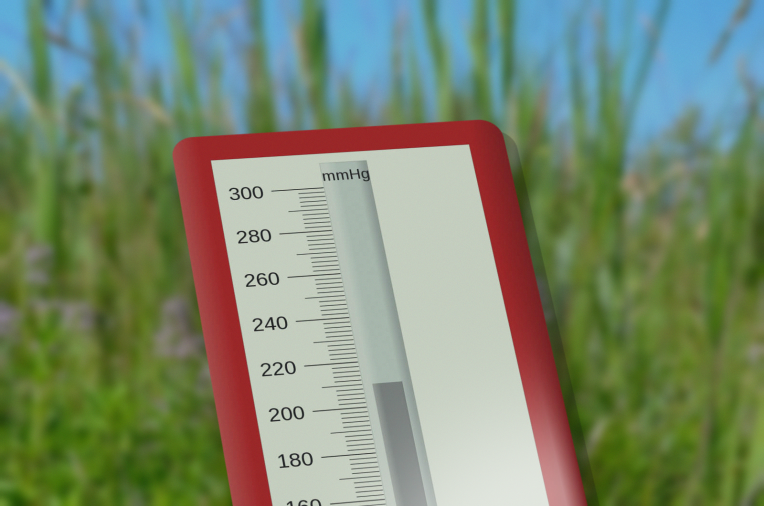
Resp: 210 mmHg
